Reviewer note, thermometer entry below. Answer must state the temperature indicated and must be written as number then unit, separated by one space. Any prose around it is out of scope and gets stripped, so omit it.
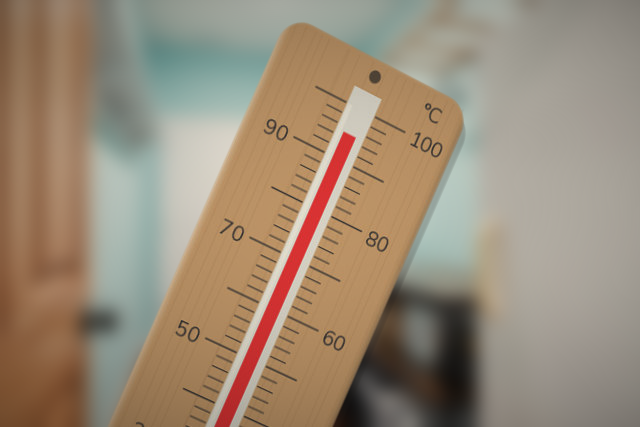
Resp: 95 °C
